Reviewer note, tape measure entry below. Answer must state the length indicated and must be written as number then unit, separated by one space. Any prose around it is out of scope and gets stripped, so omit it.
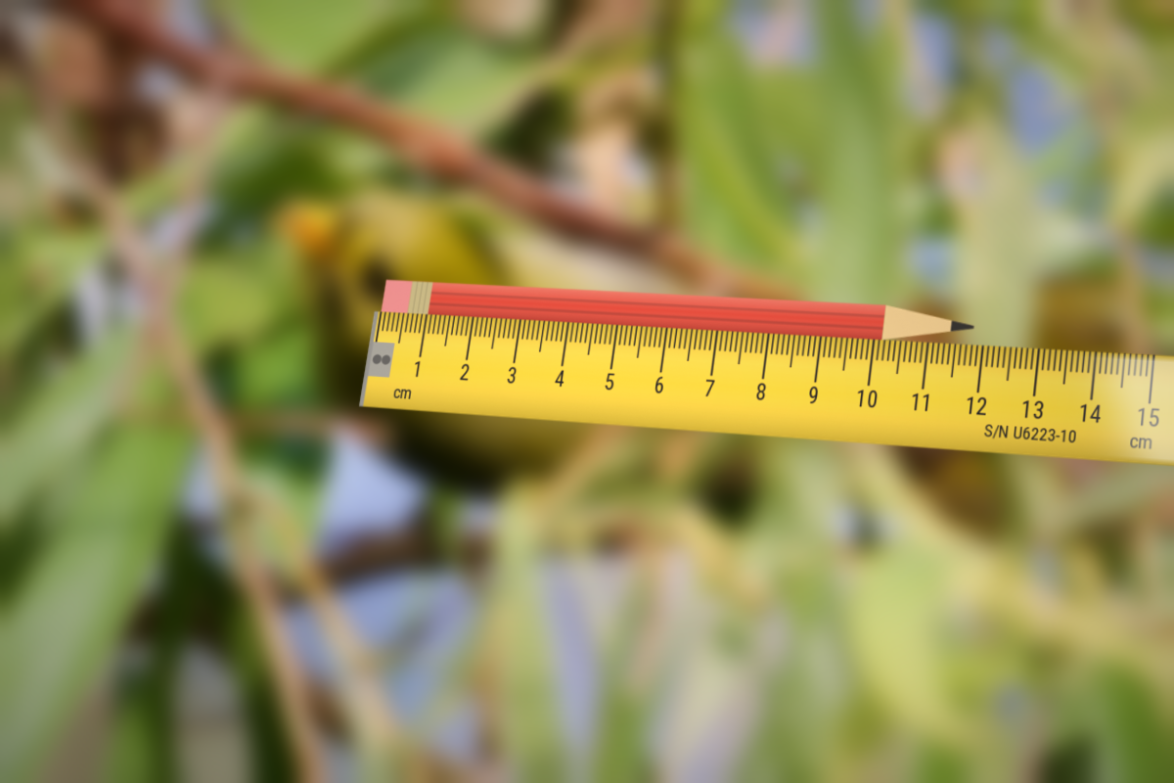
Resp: 11.8 cm
